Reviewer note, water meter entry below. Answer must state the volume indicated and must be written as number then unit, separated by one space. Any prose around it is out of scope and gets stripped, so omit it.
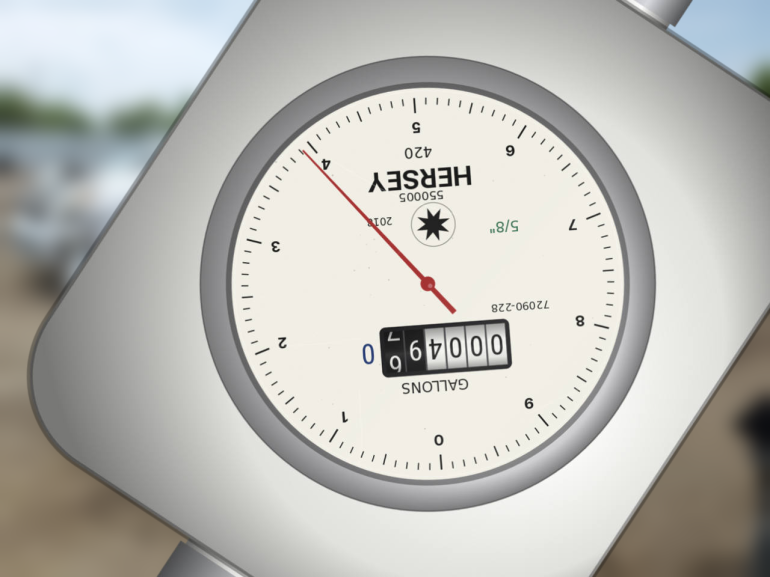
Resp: 4963.9 gal
